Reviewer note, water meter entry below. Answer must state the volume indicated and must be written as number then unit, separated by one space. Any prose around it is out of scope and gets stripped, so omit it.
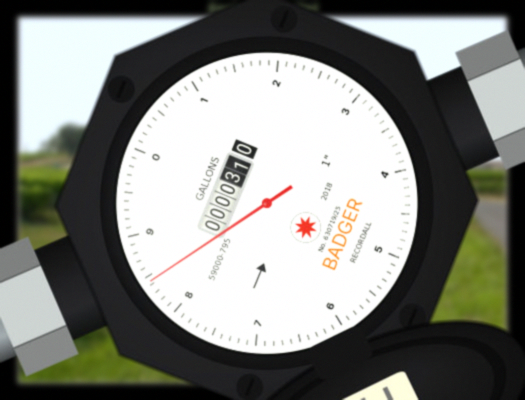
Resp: 308.4 gal
